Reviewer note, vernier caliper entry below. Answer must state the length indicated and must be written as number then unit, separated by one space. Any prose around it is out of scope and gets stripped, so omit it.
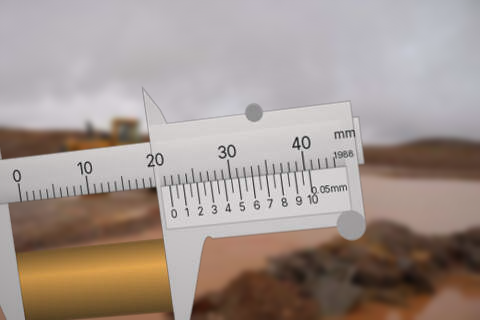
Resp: 21.6 mm
